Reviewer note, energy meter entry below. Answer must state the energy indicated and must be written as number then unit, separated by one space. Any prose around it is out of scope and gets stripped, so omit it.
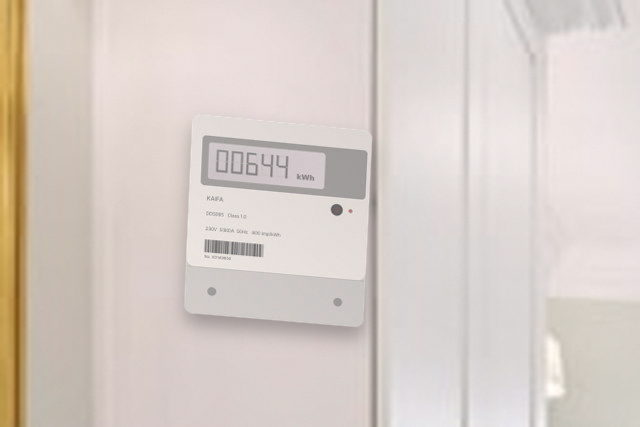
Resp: 644 kWh
